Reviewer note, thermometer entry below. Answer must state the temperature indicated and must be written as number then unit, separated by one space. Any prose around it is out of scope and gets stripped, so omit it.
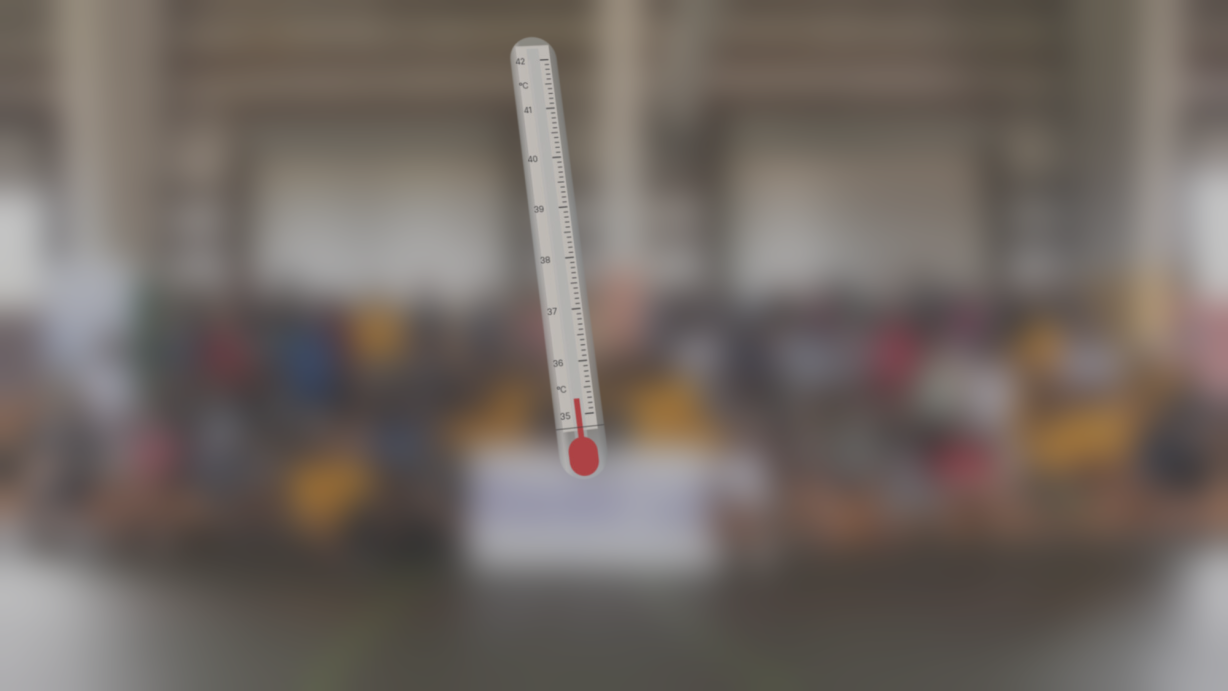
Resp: 35.3 °C
